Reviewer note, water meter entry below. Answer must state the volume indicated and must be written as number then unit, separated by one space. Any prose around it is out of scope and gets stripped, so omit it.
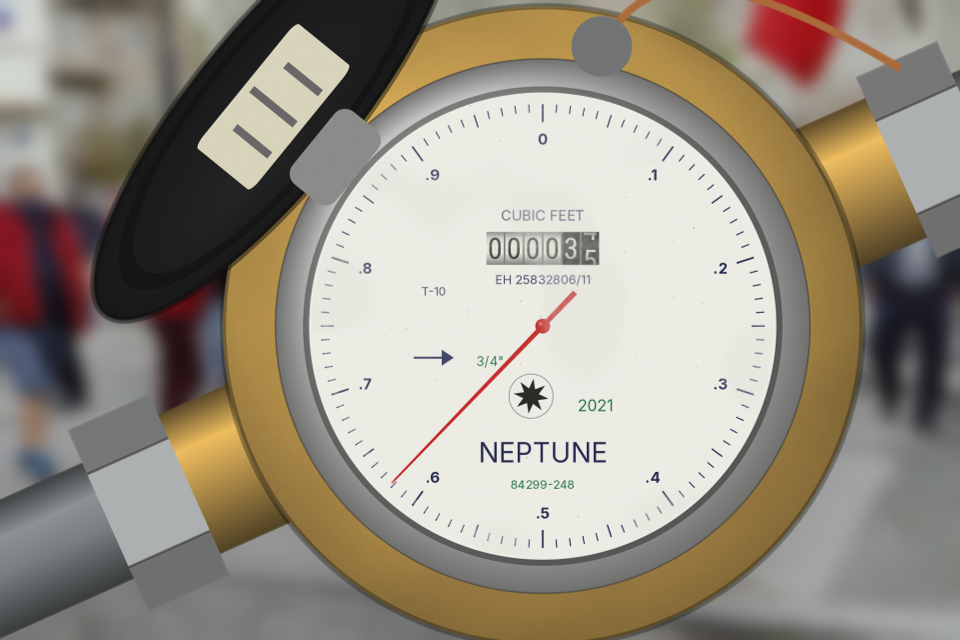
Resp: 34.62 ft³
